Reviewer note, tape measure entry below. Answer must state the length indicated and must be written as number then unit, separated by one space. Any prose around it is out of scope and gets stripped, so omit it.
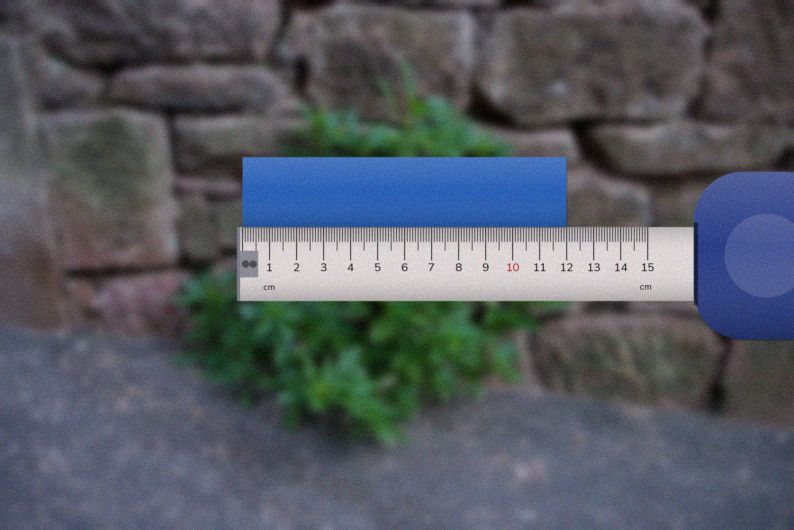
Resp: 12 cm
